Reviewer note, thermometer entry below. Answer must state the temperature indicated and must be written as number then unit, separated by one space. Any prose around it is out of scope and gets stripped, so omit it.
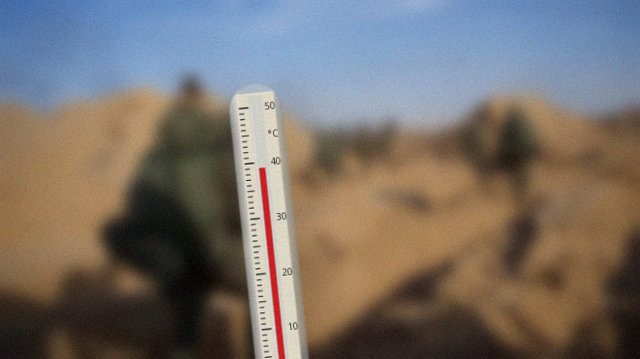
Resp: 39 °C
